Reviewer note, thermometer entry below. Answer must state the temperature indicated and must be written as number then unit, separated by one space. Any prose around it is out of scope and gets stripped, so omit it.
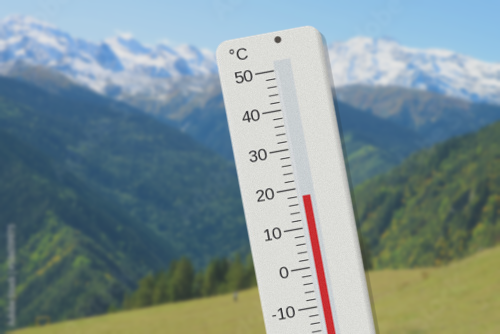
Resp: 18 °C
